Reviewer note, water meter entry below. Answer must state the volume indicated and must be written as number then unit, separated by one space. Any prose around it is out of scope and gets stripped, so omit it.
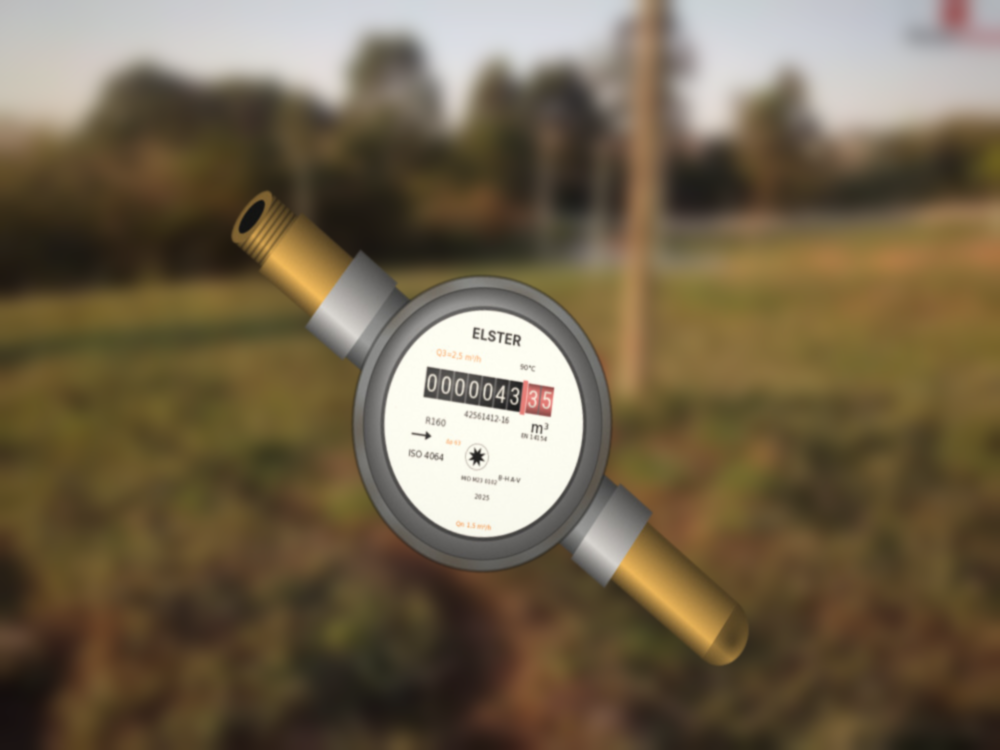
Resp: 43.35 m³
